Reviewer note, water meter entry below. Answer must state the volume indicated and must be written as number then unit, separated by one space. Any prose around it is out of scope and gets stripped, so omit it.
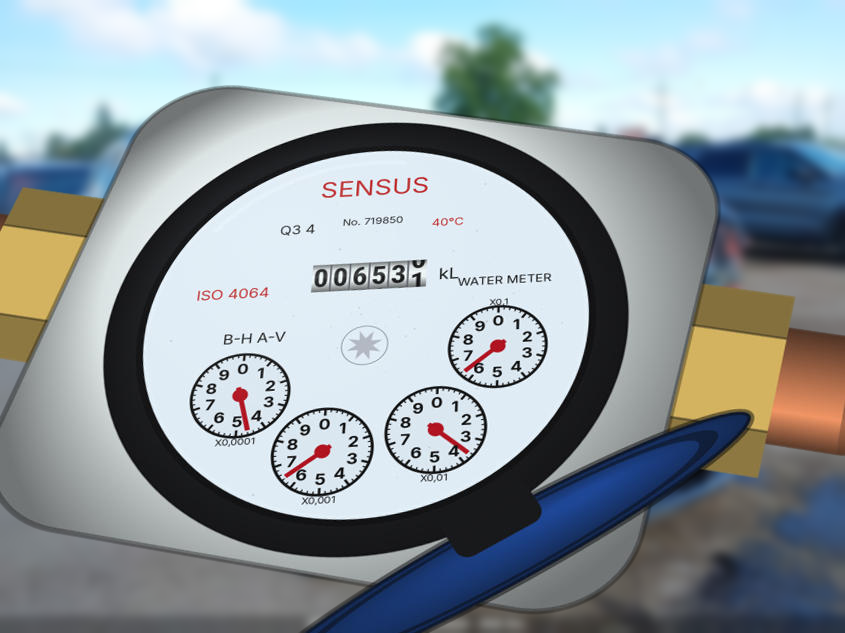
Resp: 6530.6364 kL
